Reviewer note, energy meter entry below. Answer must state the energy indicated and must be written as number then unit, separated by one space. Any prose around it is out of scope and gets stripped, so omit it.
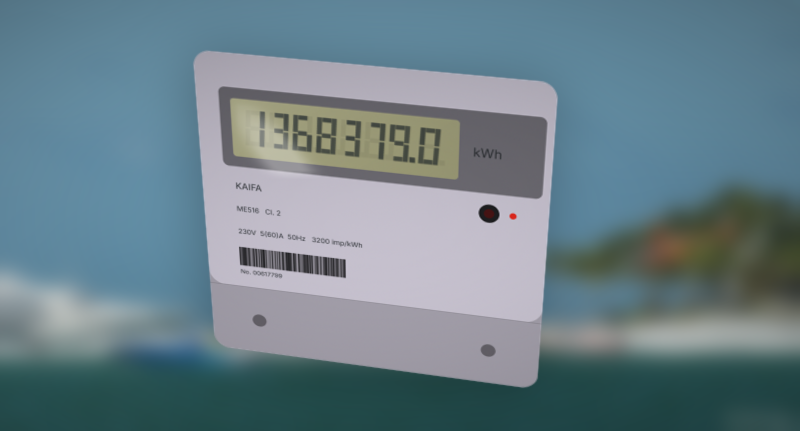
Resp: 1368379.0 kWh
